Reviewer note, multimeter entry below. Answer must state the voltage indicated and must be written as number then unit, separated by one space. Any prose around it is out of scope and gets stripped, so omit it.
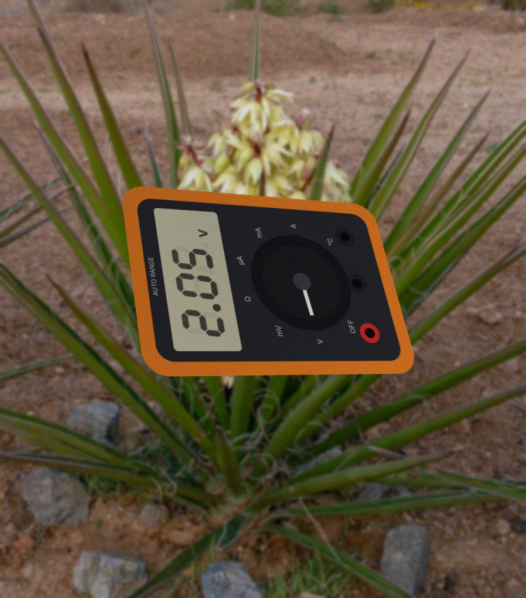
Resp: 2.05 V
